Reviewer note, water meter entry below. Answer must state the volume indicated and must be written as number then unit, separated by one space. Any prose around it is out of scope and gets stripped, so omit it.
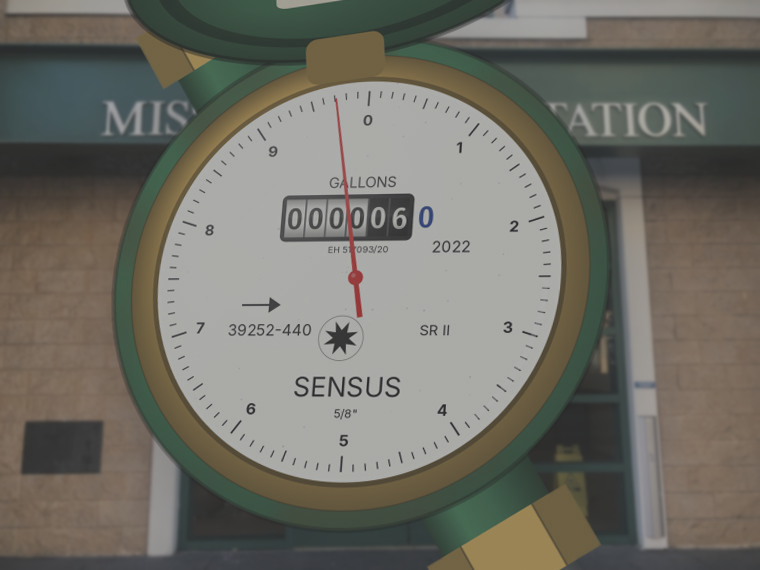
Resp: 59.7 gal
